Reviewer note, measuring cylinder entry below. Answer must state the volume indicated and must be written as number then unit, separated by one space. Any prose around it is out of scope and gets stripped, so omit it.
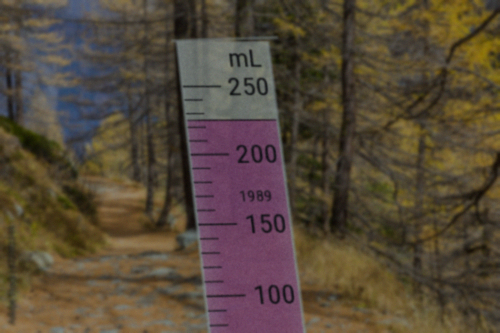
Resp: 225 mL
